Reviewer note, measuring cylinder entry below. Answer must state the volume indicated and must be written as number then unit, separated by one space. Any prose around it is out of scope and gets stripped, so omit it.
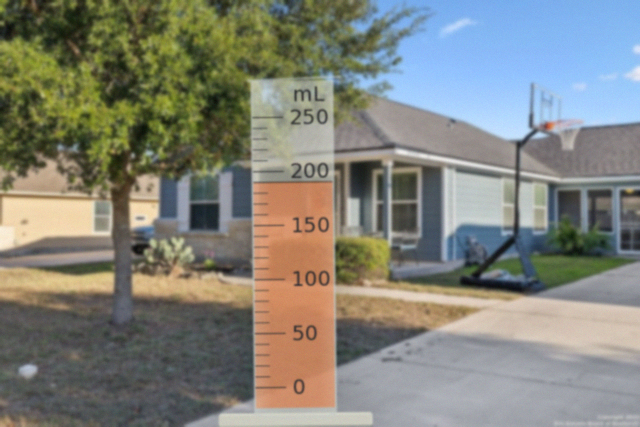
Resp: 190 mL
